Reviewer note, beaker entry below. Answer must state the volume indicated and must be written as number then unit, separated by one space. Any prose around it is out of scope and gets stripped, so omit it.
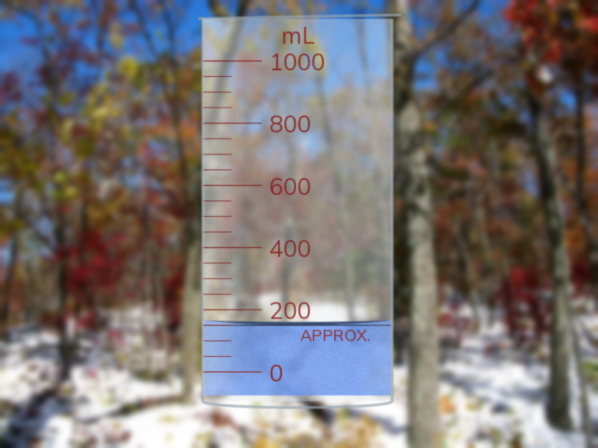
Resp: 150 mL
